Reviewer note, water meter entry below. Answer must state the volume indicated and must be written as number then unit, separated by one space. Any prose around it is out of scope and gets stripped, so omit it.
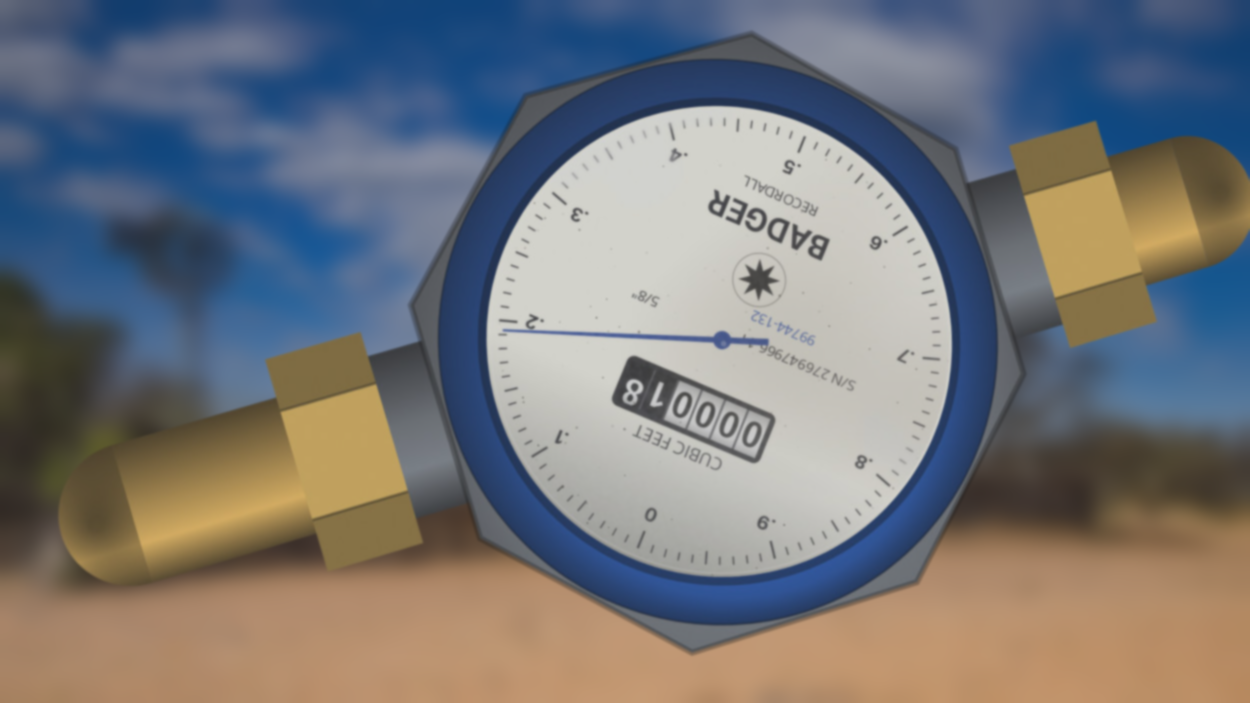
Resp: 18.19 ft³
